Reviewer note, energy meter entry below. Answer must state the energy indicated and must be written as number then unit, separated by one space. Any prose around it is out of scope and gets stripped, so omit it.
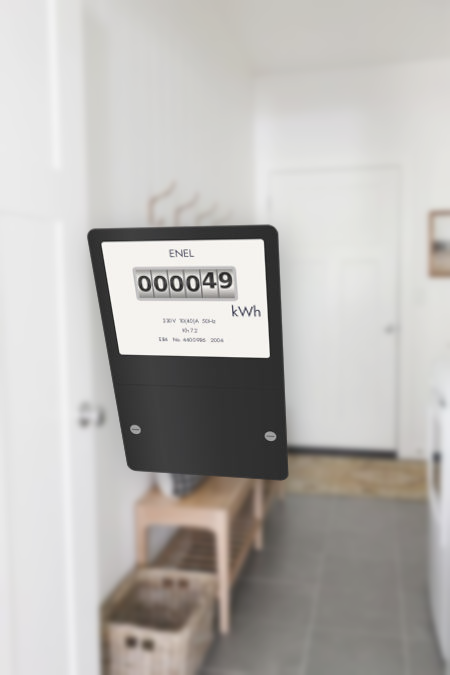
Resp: 49 kWh
